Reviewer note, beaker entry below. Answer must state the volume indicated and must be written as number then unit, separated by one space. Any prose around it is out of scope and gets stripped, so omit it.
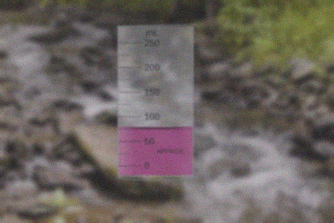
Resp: 75 mL
